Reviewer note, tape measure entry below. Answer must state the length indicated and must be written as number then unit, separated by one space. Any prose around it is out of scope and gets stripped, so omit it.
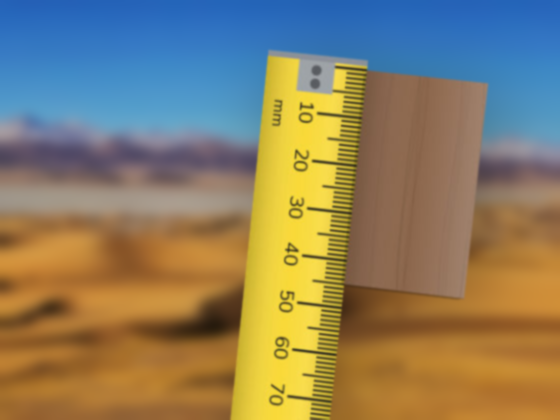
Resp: 45 mm
